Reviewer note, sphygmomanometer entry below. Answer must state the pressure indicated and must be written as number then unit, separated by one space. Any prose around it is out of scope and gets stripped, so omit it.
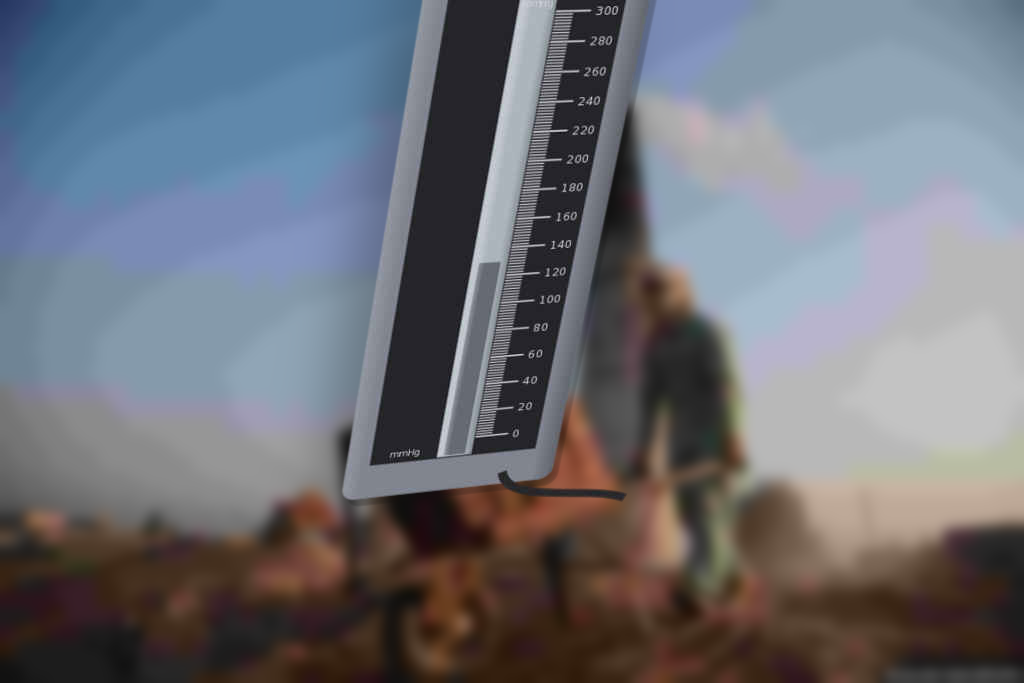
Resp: 130 mmHg
